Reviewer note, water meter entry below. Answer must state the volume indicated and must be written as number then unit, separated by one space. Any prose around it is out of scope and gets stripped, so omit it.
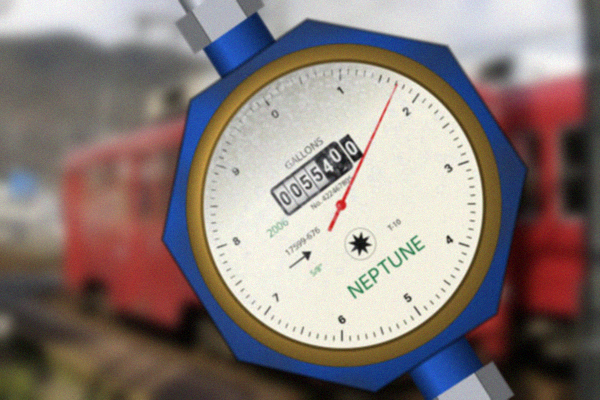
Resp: 55401.7 gal
